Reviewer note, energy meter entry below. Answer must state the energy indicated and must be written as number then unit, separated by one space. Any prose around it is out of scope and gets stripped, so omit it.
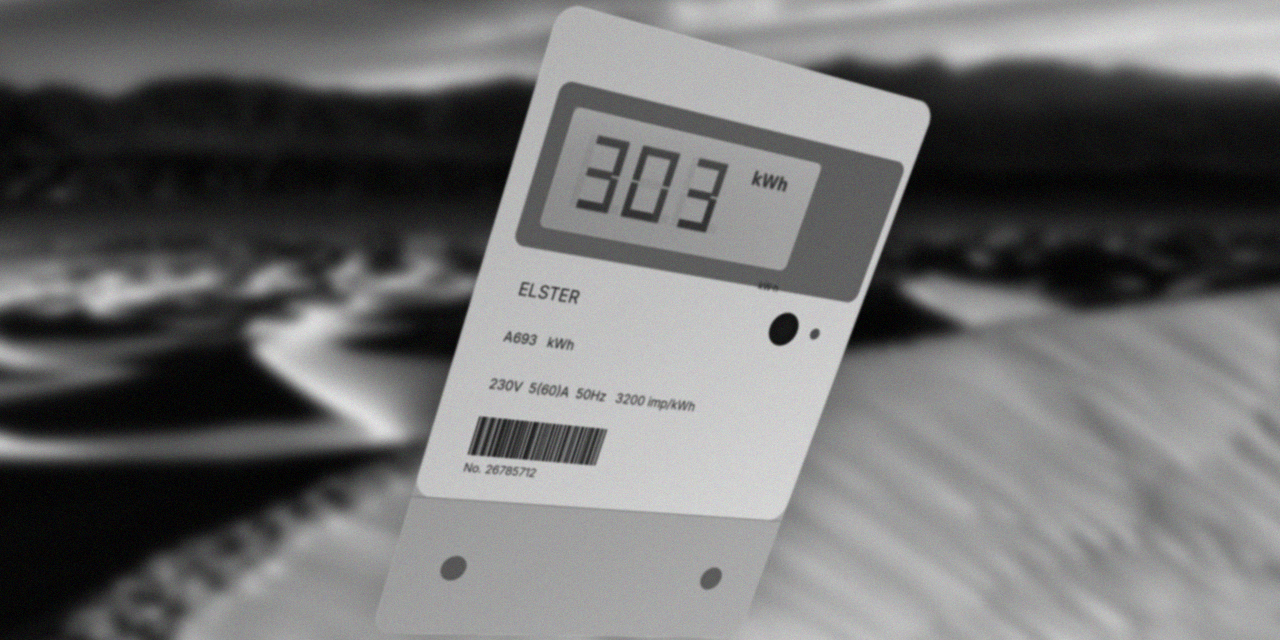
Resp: 303 kWh
